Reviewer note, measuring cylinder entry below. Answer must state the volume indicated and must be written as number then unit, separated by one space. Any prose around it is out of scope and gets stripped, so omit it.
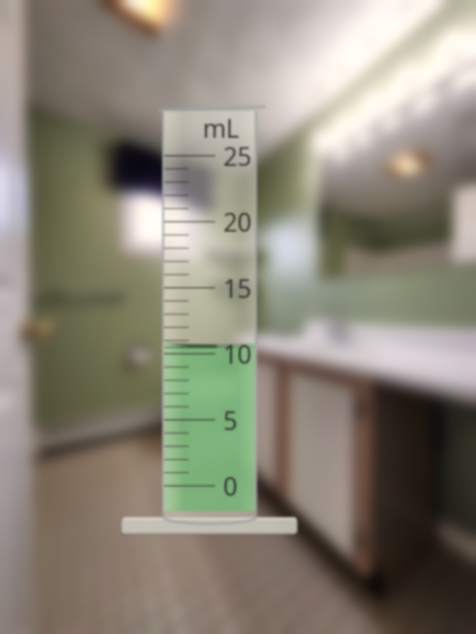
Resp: 10.5 mL
